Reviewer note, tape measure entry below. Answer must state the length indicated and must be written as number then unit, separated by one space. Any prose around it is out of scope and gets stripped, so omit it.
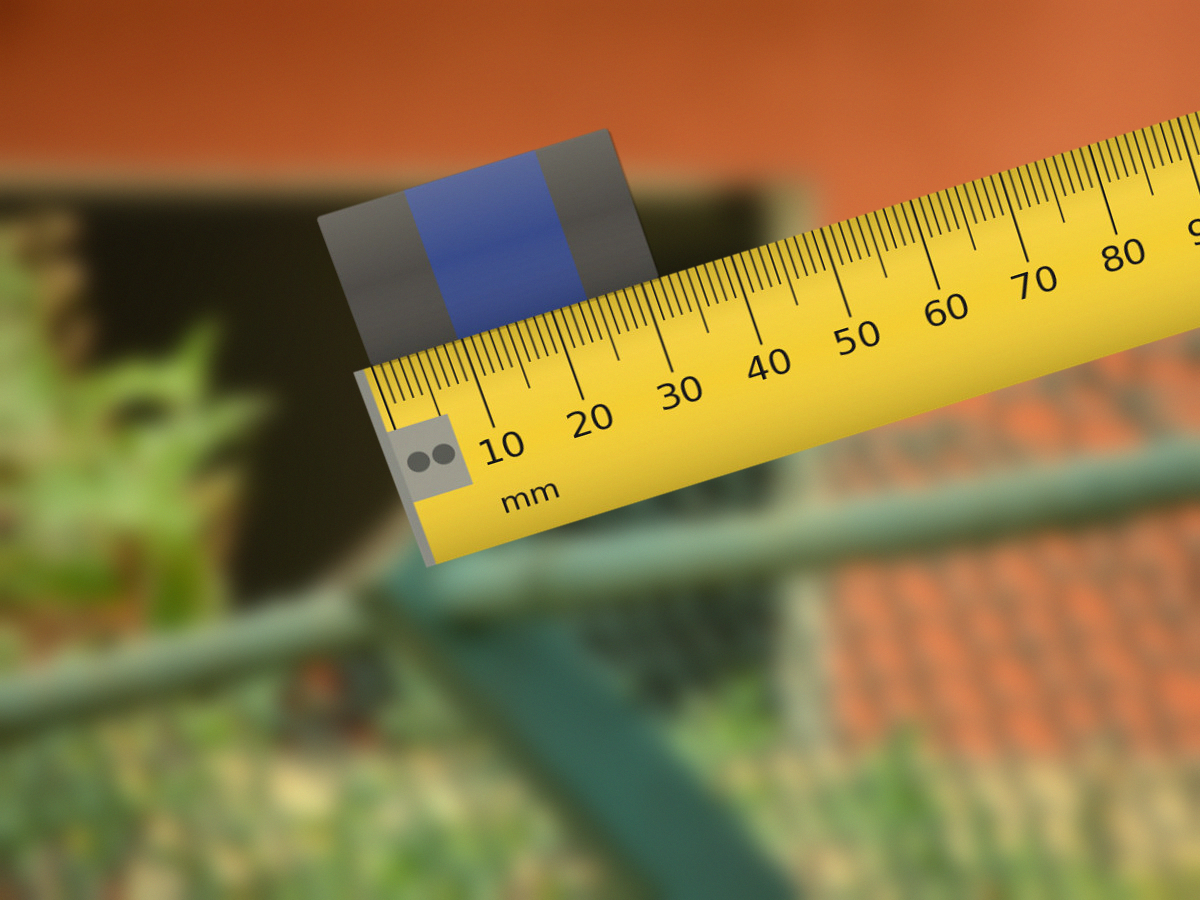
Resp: 32 mm
